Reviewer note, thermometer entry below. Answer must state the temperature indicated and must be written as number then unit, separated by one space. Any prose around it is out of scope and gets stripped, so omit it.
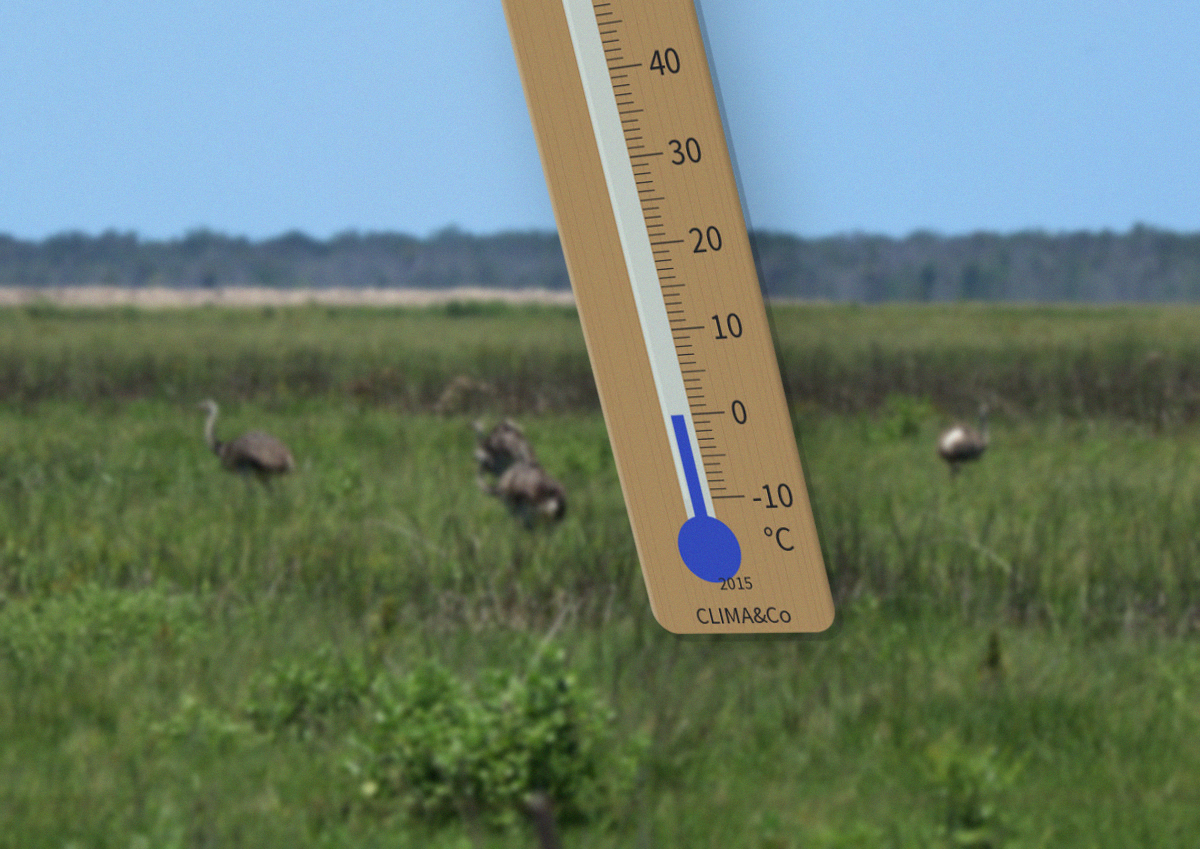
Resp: 0 °C
